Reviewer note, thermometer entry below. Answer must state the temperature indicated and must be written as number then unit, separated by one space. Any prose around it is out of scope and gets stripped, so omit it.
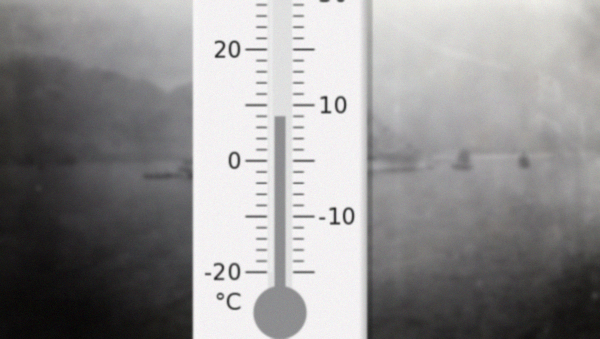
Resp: 8 °C
